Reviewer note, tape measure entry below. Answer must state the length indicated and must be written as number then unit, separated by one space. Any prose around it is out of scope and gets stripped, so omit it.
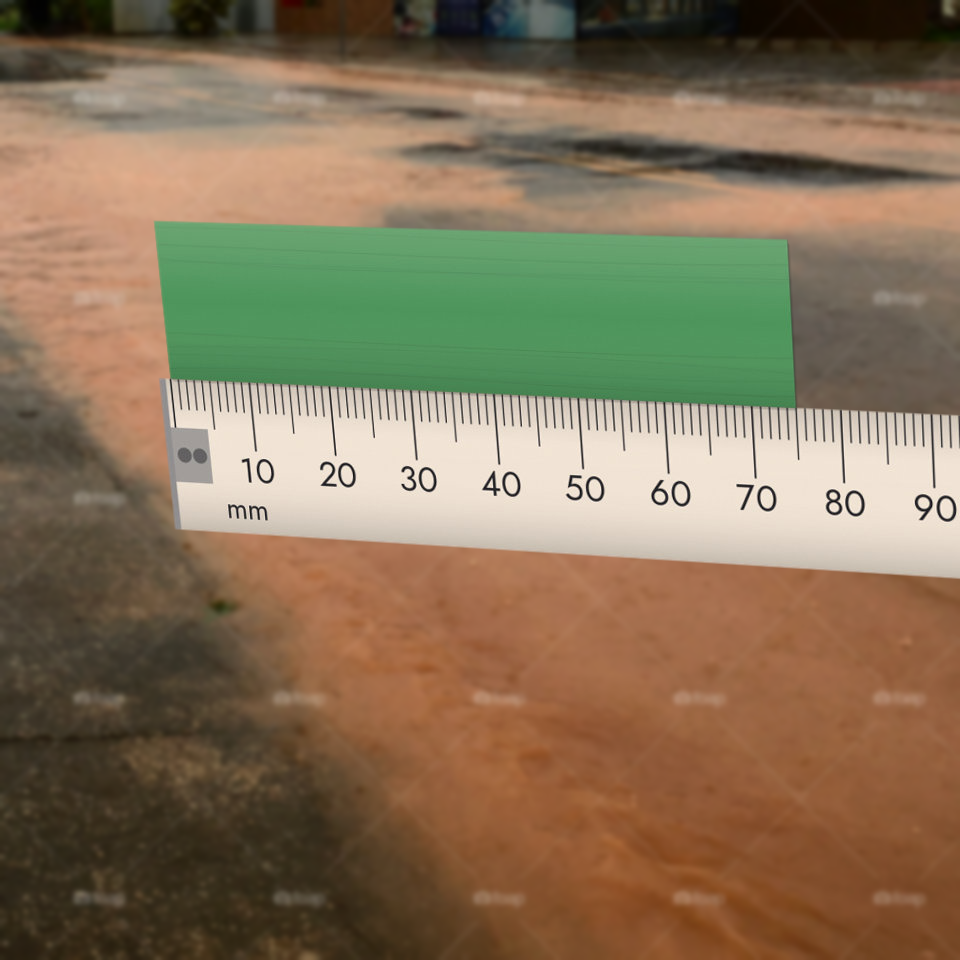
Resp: 75 mm
